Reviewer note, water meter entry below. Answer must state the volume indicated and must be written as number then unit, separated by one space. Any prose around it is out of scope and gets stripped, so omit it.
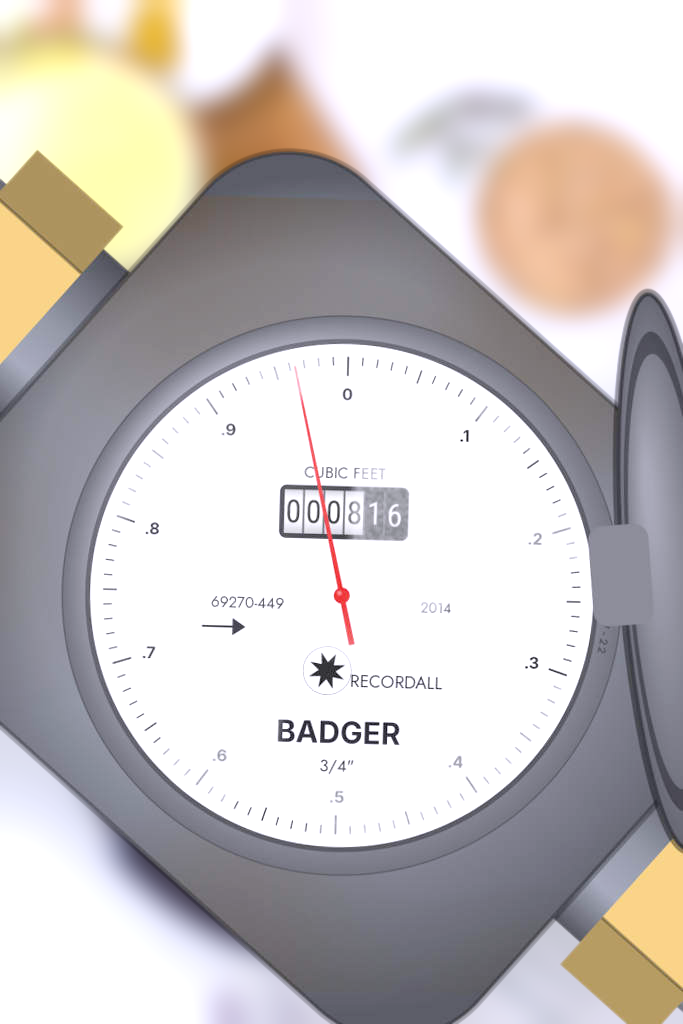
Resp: 815.96 ft³
